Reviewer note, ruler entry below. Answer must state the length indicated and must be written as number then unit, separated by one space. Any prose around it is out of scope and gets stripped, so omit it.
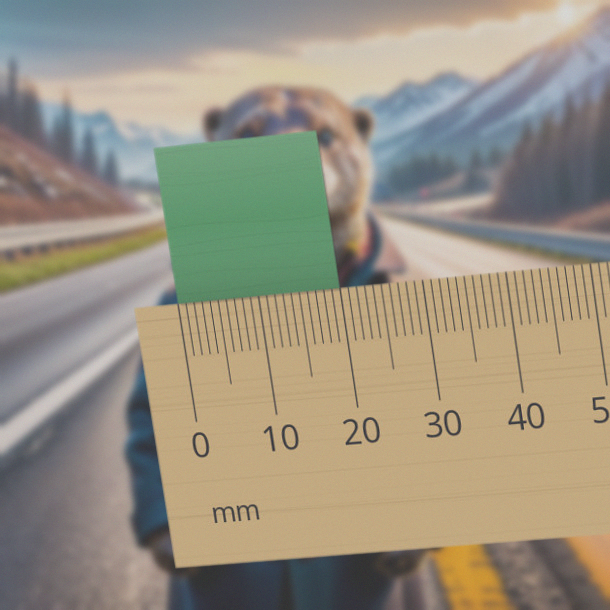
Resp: 20 mm
